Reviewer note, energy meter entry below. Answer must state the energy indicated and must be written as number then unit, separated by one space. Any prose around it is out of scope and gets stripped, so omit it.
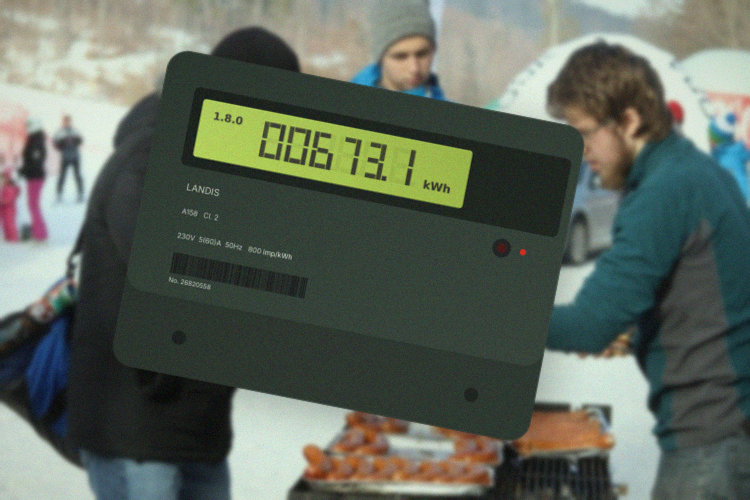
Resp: 673.1 kWh
